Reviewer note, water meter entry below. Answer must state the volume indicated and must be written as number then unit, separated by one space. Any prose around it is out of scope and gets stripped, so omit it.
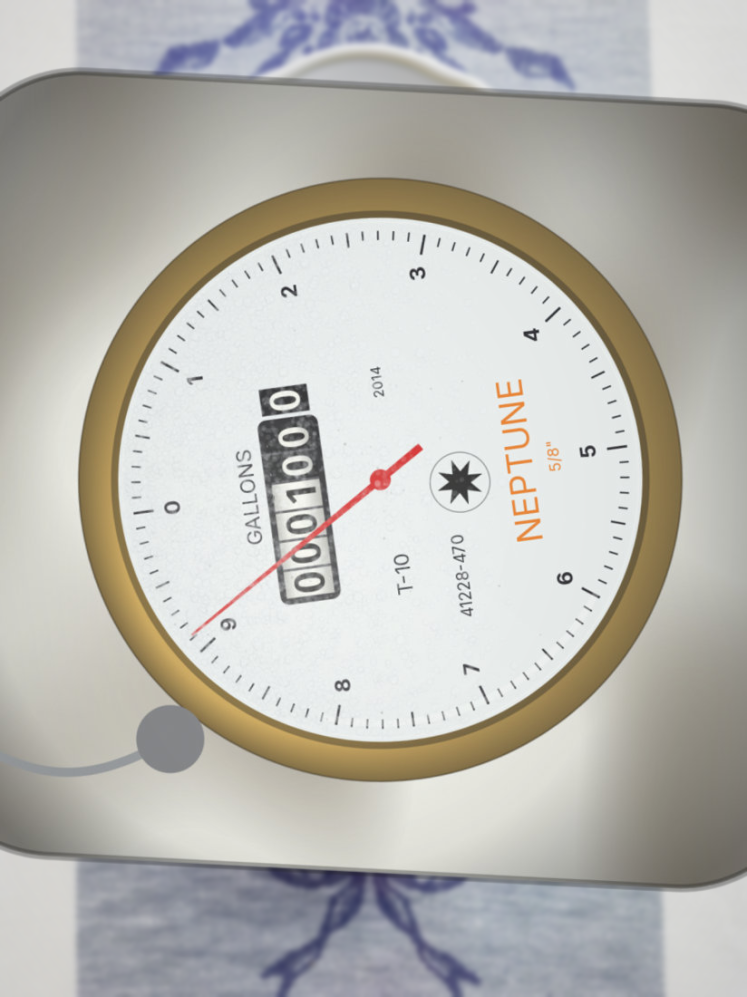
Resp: 999.1 gal
